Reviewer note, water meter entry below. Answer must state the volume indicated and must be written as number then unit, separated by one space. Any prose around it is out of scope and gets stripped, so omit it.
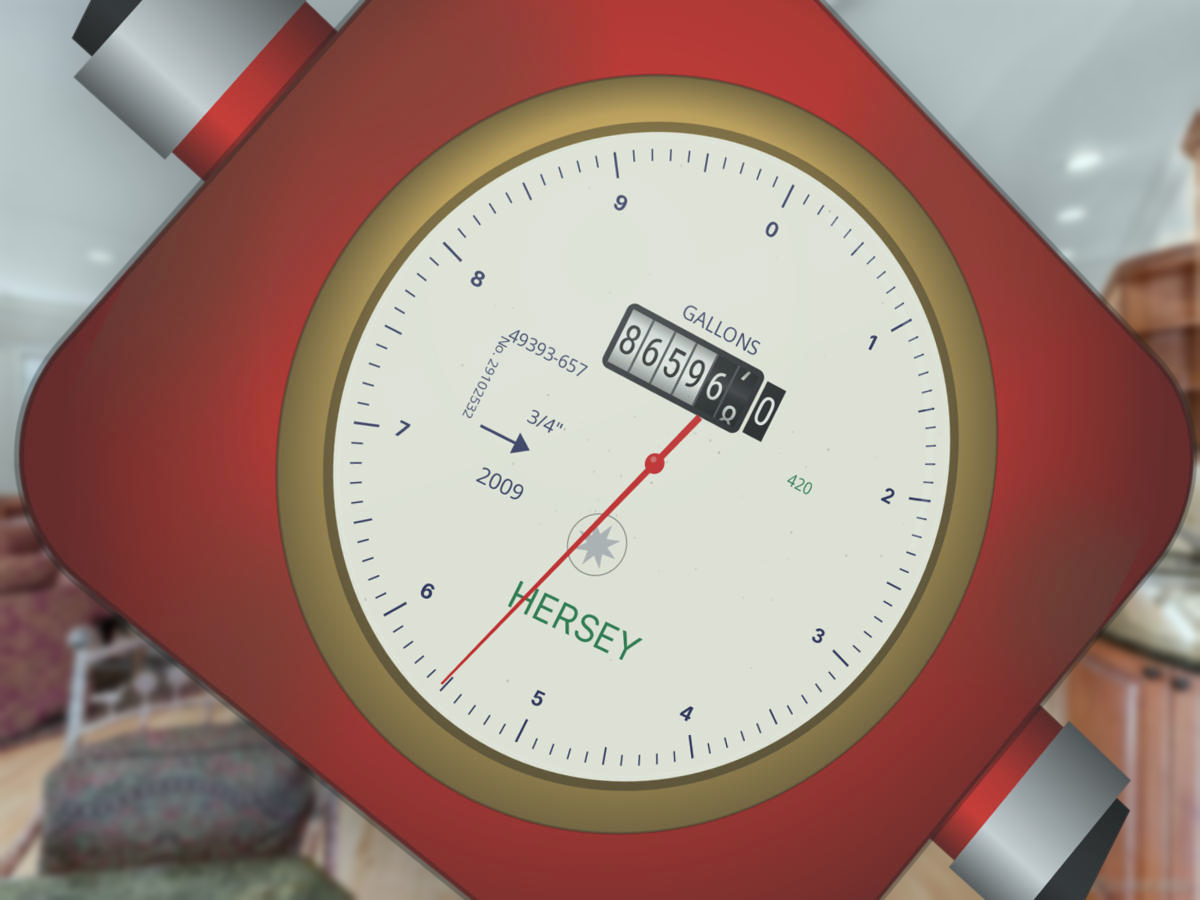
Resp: 8659675.5 gal
